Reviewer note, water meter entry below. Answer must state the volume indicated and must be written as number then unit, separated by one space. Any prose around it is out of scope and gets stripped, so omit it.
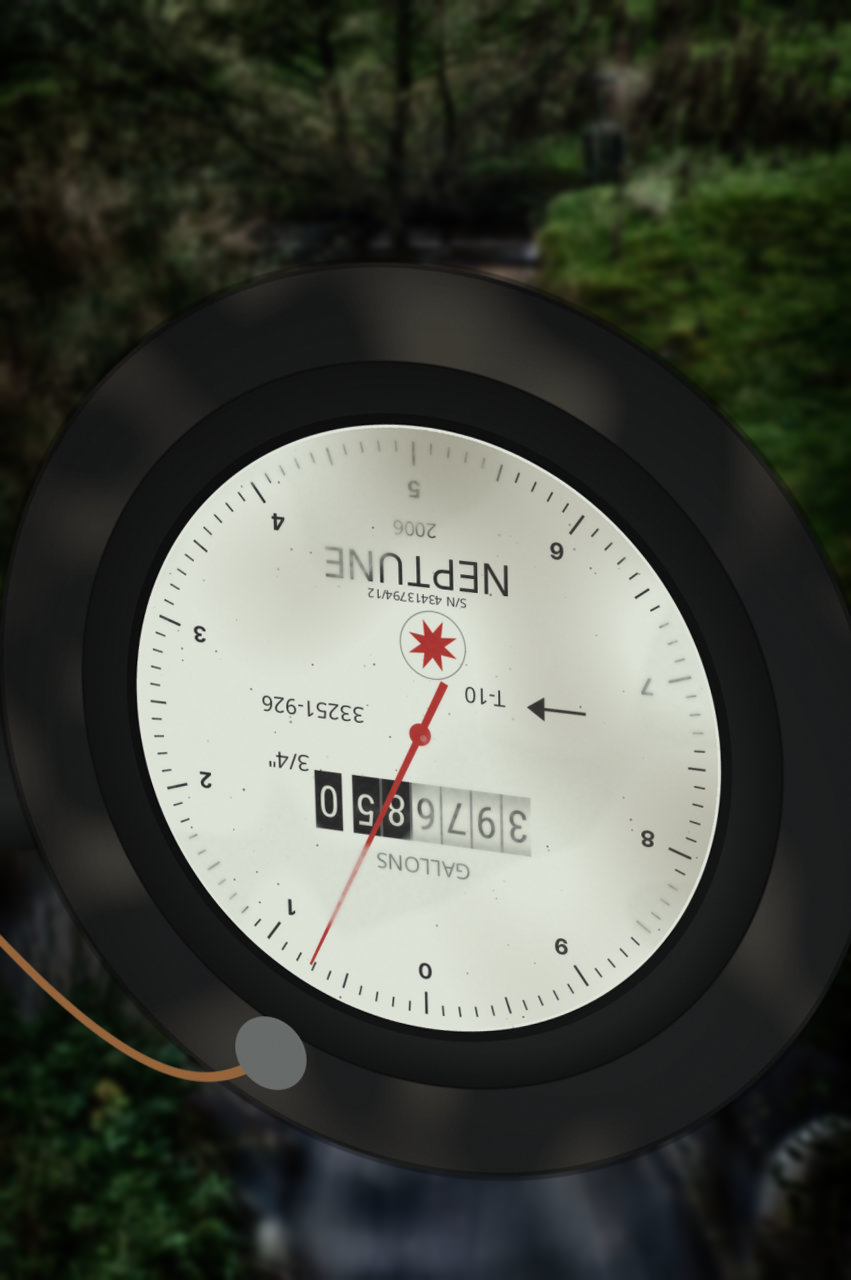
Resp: 3976850.7 gal
